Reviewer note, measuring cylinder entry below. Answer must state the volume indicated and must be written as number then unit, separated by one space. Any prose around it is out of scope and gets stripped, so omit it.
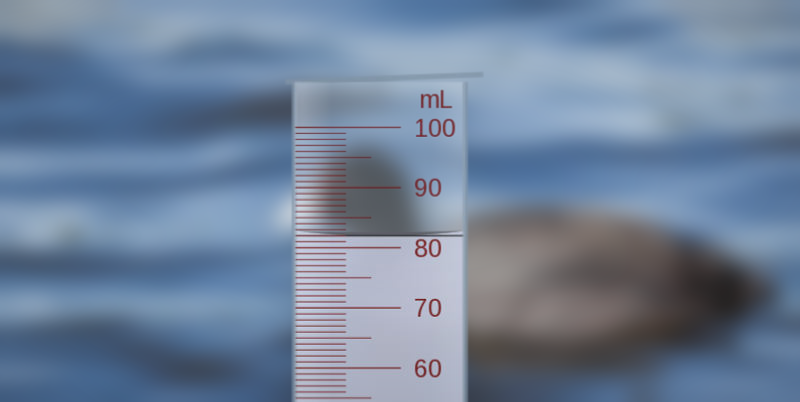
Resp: 82 mL
